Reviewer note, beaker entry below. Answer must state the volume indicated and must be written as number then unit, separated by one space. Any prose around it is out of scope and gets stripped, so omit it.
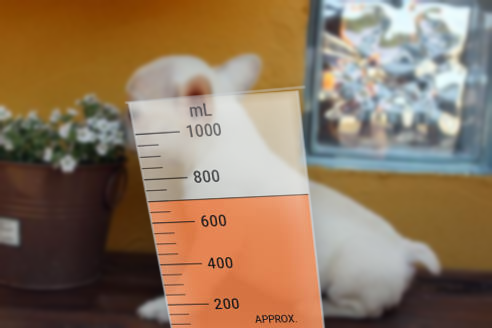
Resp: 700 mL
